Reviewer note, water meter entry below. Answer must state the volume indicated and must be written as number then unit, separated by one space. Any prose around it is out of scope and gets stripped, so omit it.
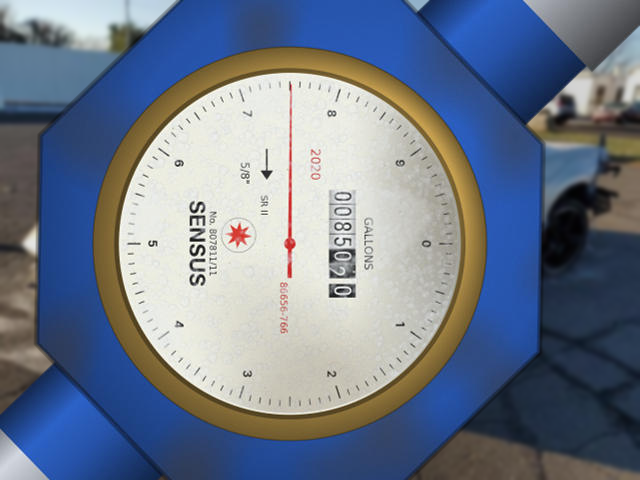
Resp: 85017.5 gal
